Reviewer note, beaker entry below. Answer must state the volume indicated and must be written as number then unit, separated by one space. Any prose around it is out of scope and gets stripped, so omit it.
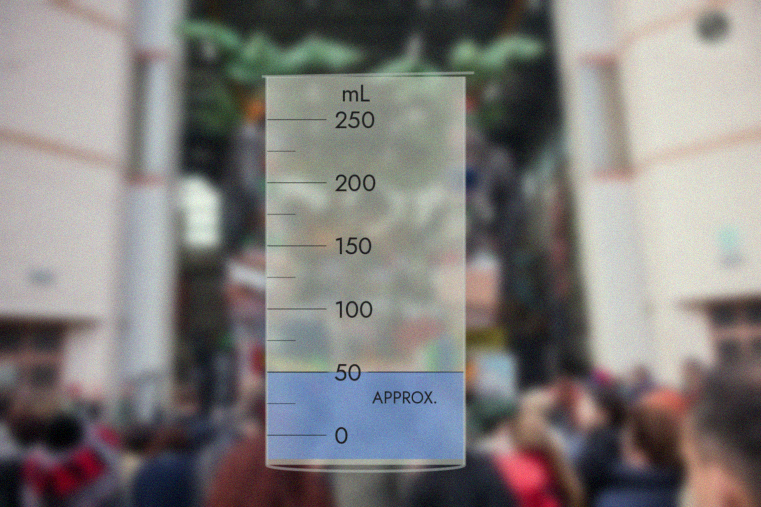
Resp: 50 mL
